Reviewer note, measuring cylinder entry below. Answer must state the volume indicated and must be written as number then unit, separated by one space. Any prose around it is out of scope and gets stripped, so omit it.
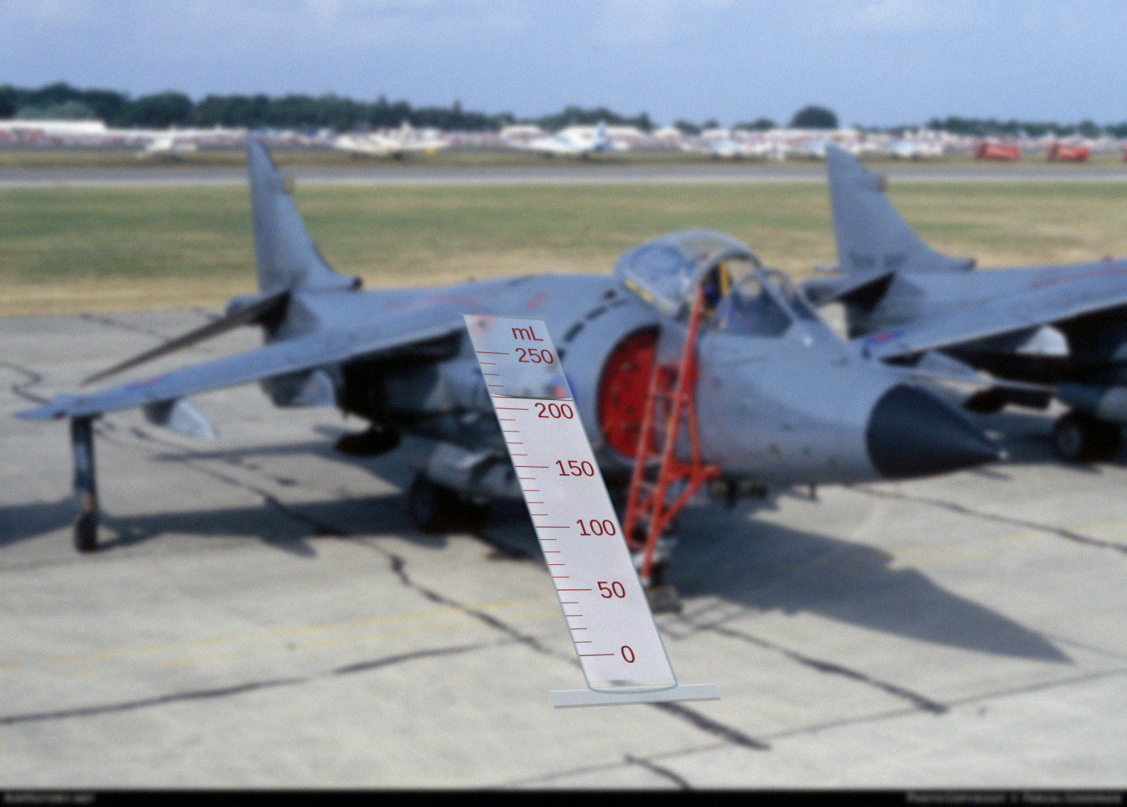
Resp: 210 mL
